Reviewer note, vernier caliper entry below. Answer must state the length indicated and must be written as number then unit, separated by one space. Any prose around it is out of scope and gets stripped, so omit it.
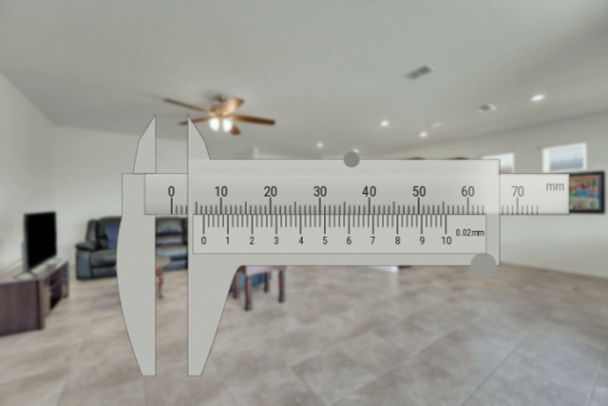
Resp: 6.5 mm
